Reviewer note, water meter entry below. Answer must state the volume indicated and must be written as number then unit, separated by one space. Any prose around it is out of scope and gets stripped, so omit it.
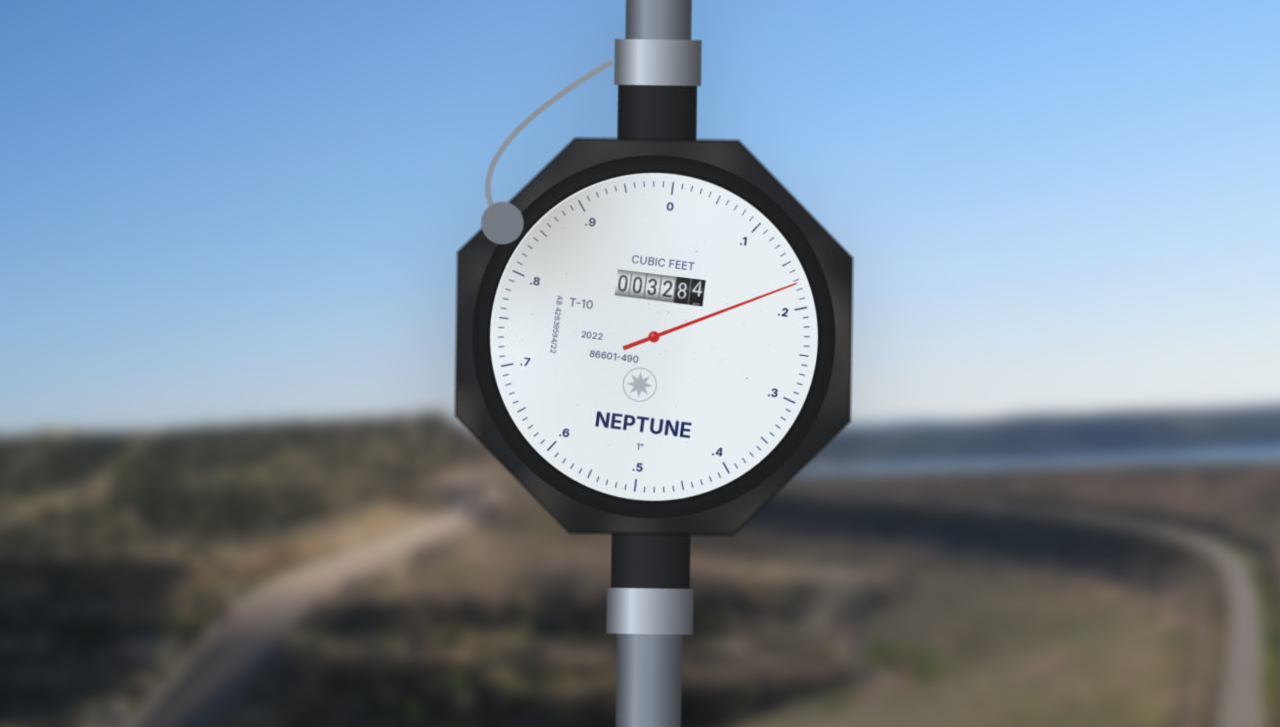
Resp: 3284.17 ft³
